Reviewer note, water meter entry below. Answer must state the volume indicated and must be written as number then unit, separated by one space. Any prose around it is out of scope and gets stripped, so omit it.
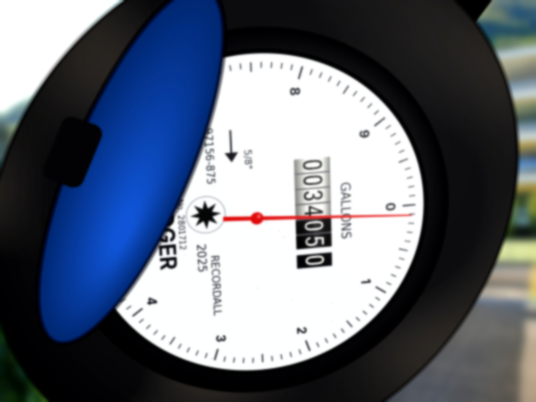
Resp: 34050.1 gal
